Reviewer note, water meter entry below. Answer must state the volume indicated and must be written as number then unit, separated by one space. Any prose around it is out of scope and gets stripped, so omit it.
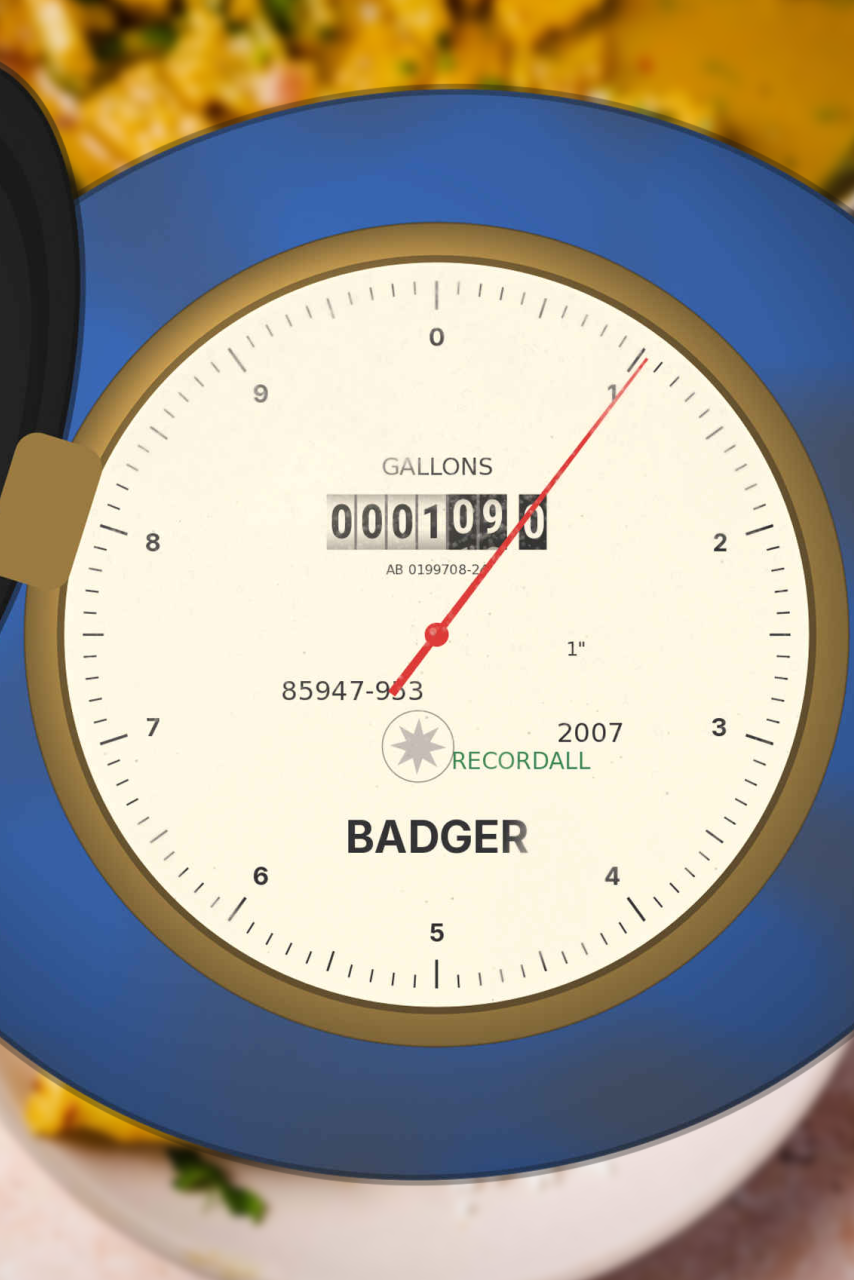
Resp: 1091.0 gal
